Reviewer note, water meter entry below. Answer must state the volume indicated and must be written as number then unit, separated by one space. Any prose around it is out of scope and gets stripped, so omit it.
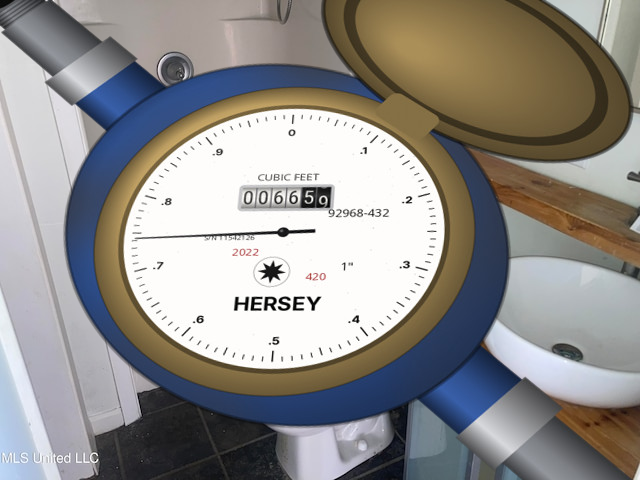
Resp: 6658.74 ft³
